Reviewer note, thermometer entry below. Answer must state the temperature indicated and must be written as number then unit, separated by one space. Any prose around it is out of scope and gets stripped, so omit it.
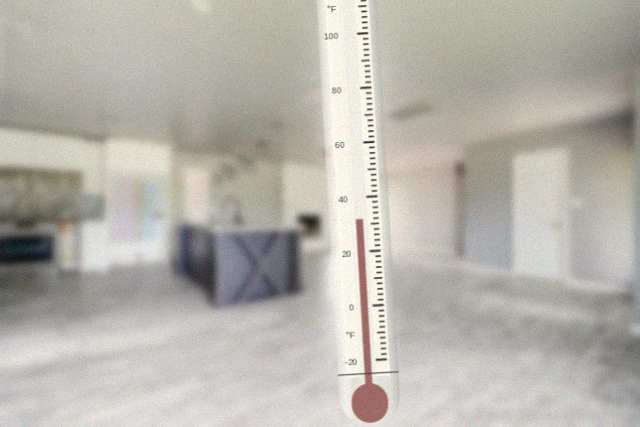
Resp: 32 °F
